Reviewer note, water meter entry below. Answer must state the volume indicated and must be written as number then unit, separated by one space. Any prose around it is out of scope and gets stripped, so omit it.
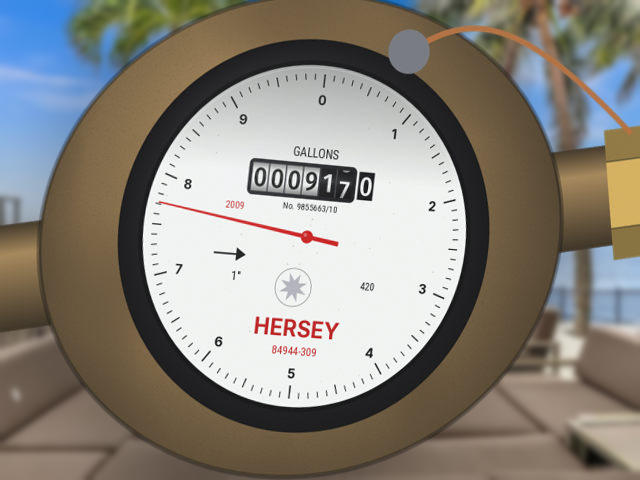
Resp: 9167.7 gal
